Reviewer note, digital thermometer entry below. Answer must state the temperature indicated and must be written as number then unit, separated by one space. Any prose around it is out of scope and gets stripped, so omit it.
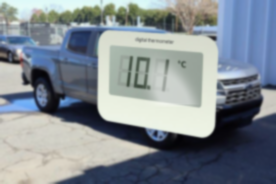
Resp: 10.1 °C
